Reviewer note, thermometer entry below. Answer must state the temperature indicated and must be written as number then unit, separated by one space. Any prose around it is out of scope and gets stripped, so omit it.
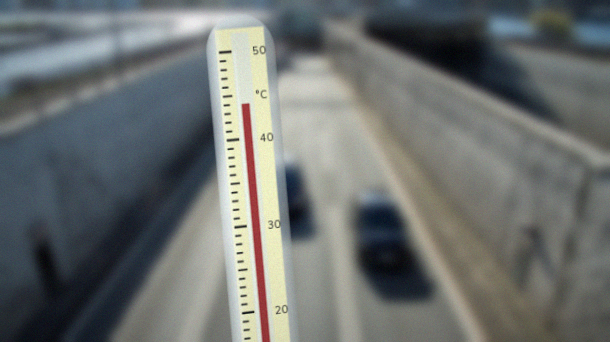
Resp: 44 °C
